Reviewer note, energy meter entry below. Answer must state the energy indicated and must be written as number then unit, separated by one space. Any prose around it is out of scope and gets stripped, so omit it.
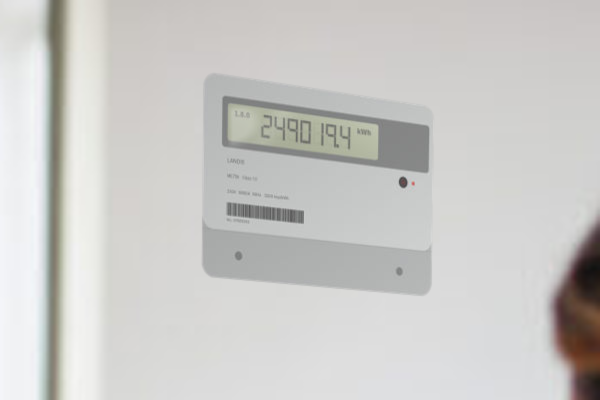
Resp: 249019.4 kWh
